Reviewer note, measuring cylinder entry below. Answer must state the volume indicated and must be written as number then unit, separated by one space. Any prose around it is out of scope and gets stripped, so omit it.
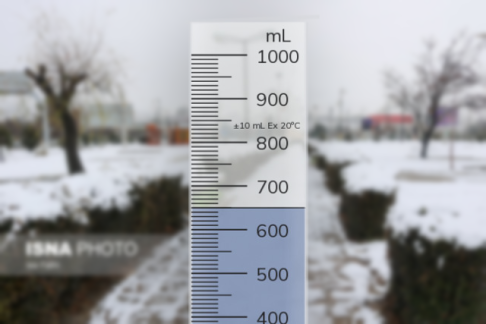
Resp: 650 mL
